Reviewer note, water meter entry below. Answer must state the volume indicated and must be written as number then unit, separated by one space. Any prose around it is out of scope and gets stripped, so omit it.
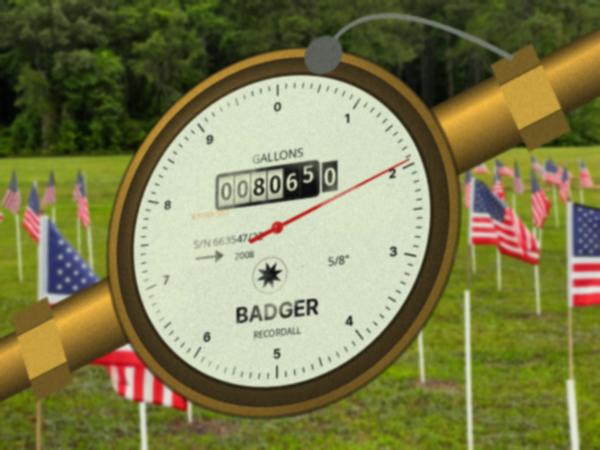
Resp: 80651.9 gal
